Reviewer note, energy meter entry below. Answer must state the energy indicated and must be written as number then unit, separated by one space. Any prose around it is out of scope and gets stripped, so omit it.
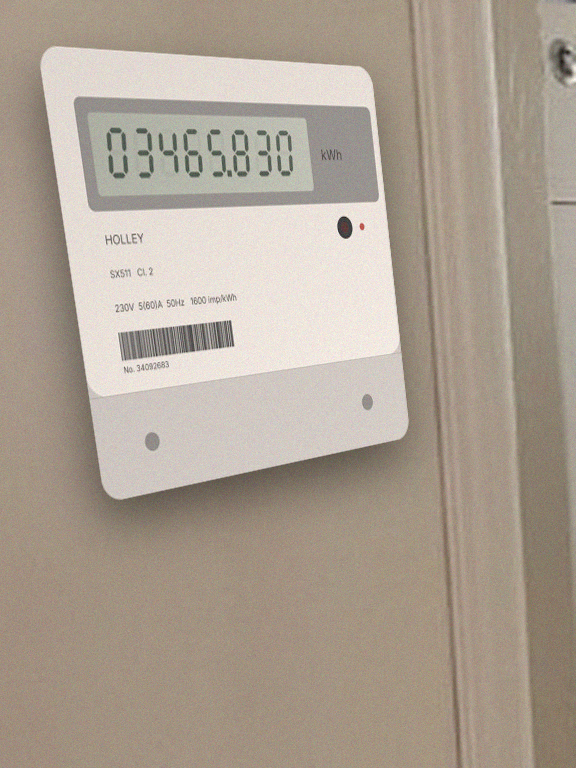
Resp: 3465.830 kWh
